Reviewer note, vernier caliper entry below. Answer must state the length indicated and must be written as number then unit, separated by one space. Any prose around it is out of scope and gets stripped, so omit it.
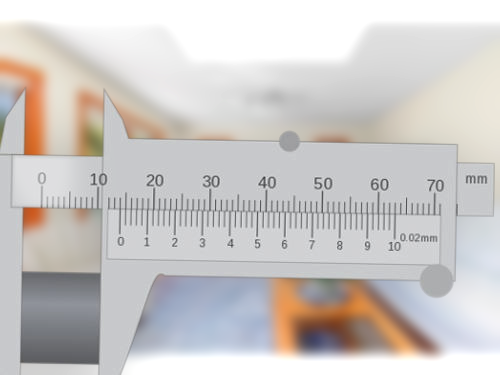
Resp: 14.0 mm
